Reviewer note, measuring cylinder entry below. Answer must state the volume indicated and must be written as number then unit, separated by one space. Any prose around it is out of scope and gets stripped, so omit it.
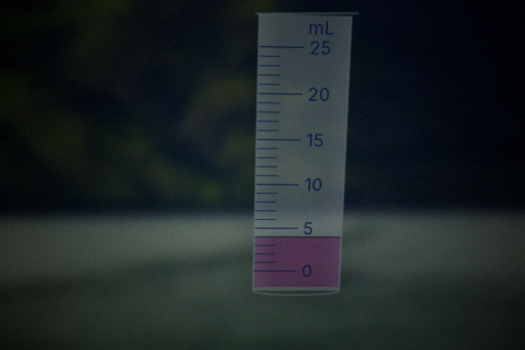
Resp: 4 mL
